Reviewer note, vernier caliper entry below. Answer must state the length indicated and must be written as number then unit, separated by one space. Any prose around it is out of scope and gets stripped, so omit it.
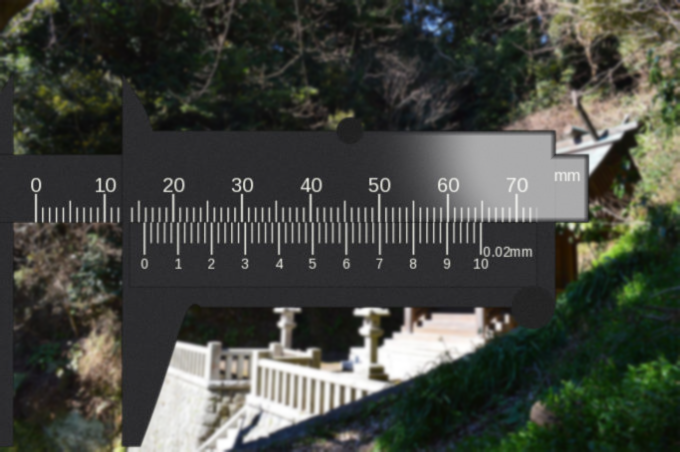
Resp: 15.8 mm
